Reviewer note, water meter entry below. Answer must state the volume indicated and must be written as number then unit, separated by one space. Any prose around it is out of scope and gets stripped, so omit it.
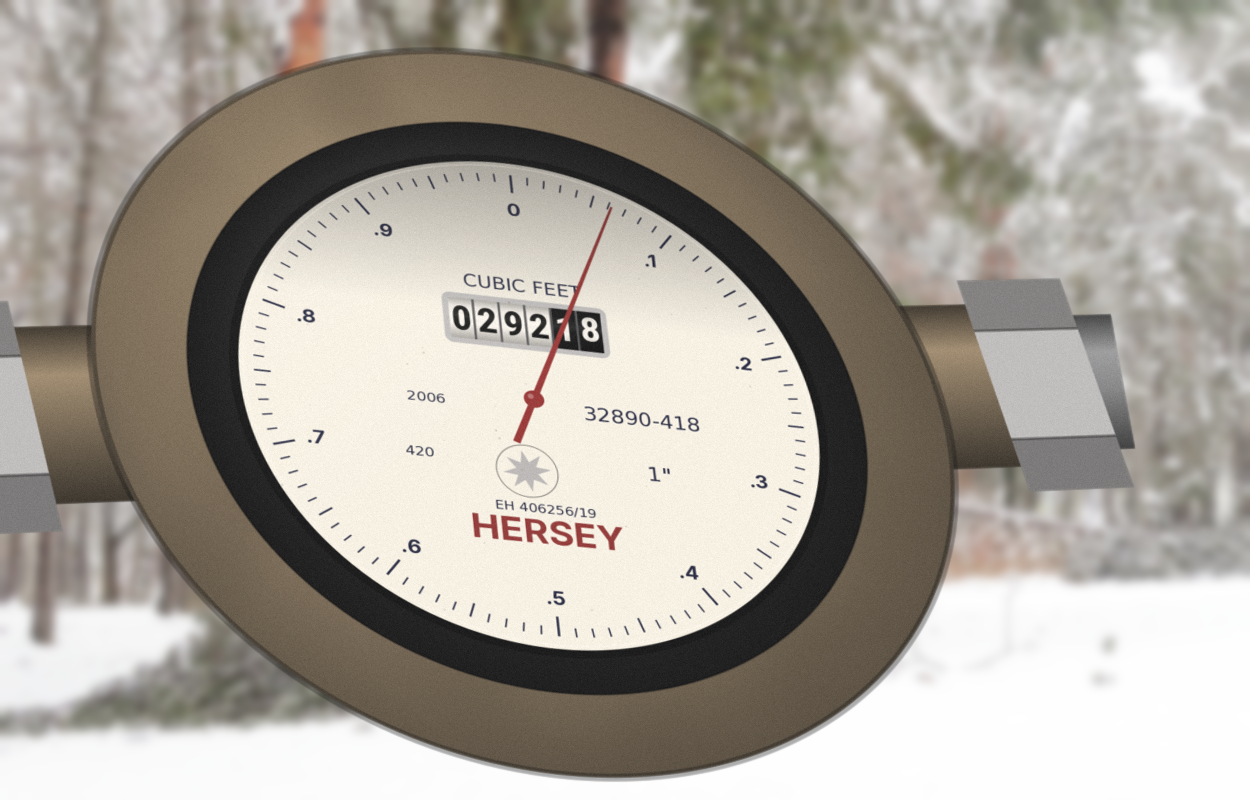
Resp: 29218.06 ft³
